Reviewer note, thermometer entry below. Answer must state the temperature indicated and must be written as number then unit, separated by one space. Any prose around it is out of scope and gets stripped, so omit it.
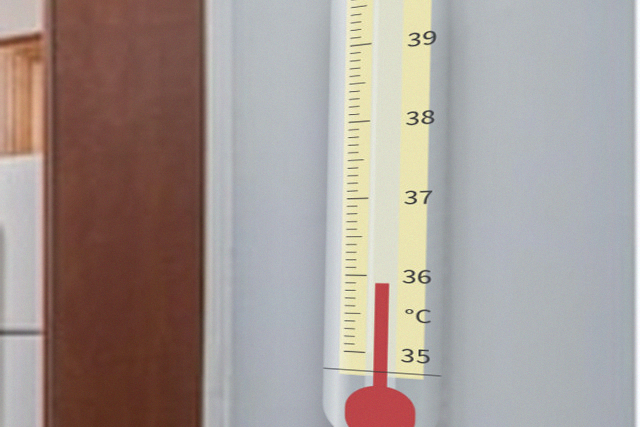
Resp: 35.9 °C
